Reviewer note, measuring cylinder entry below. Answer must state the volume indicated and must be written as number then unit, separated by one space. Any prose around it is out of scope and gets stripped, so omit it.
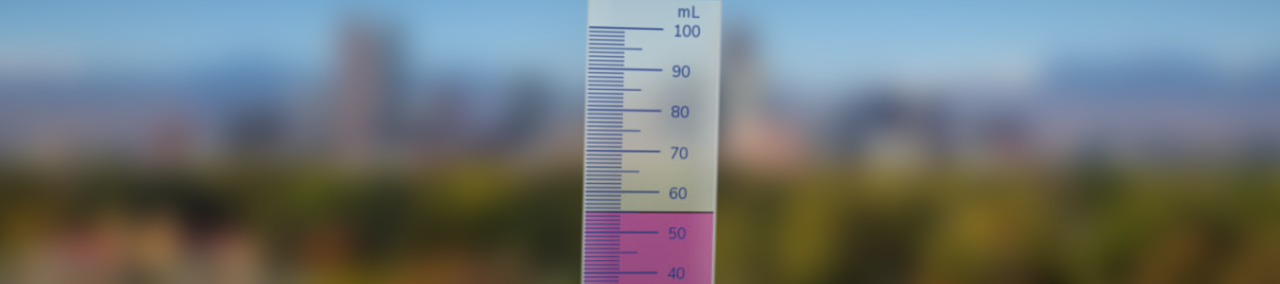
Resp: 55 mL
